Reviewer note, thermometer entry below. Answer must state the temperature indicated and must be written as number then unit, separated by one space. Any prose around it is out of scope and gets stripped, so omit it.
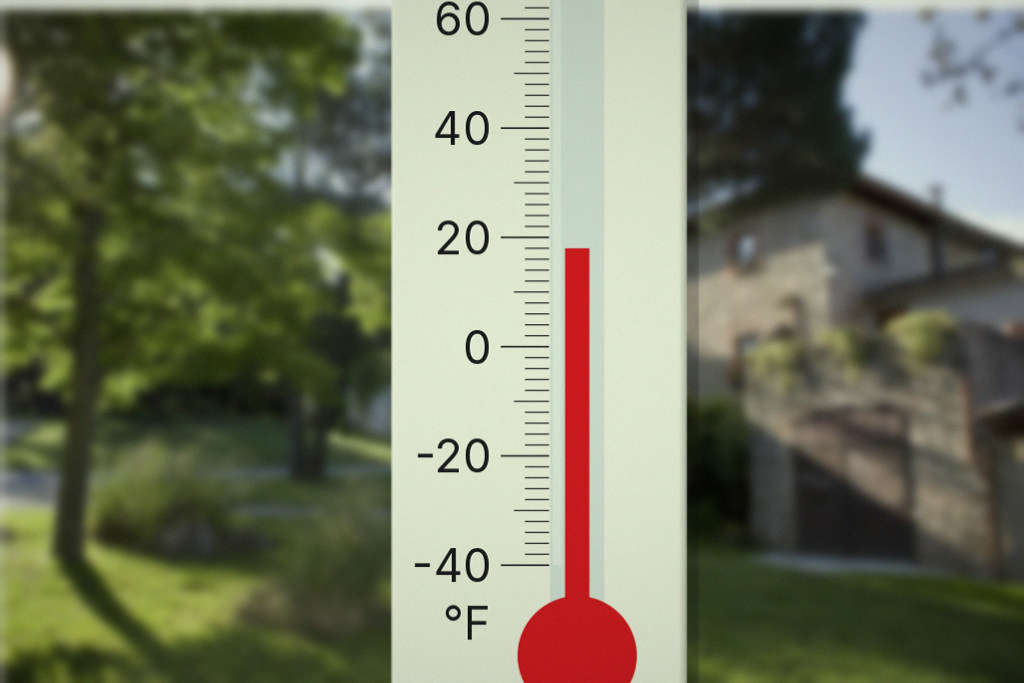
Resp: 18 °F
